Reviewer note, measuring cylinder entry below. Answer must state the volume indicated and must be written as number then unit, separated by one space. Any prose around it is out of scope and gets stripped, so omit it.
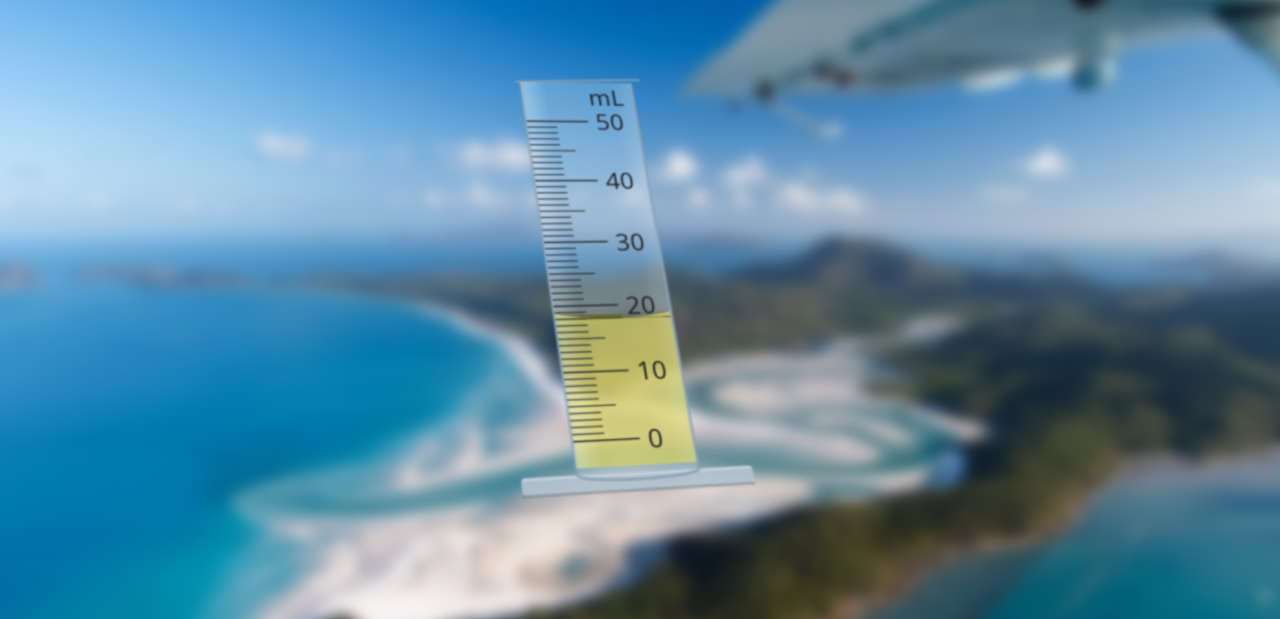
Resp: 18 mL
